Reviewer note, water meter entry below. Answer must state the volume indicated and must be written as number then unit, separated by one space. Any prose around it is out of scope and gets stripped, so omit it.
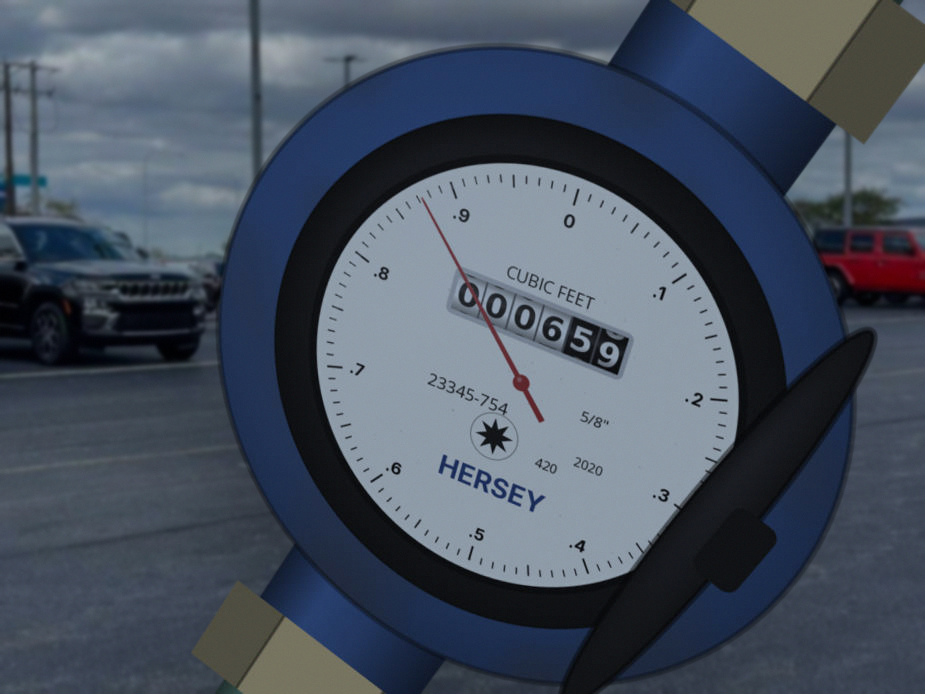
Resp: 658.87 ft³
